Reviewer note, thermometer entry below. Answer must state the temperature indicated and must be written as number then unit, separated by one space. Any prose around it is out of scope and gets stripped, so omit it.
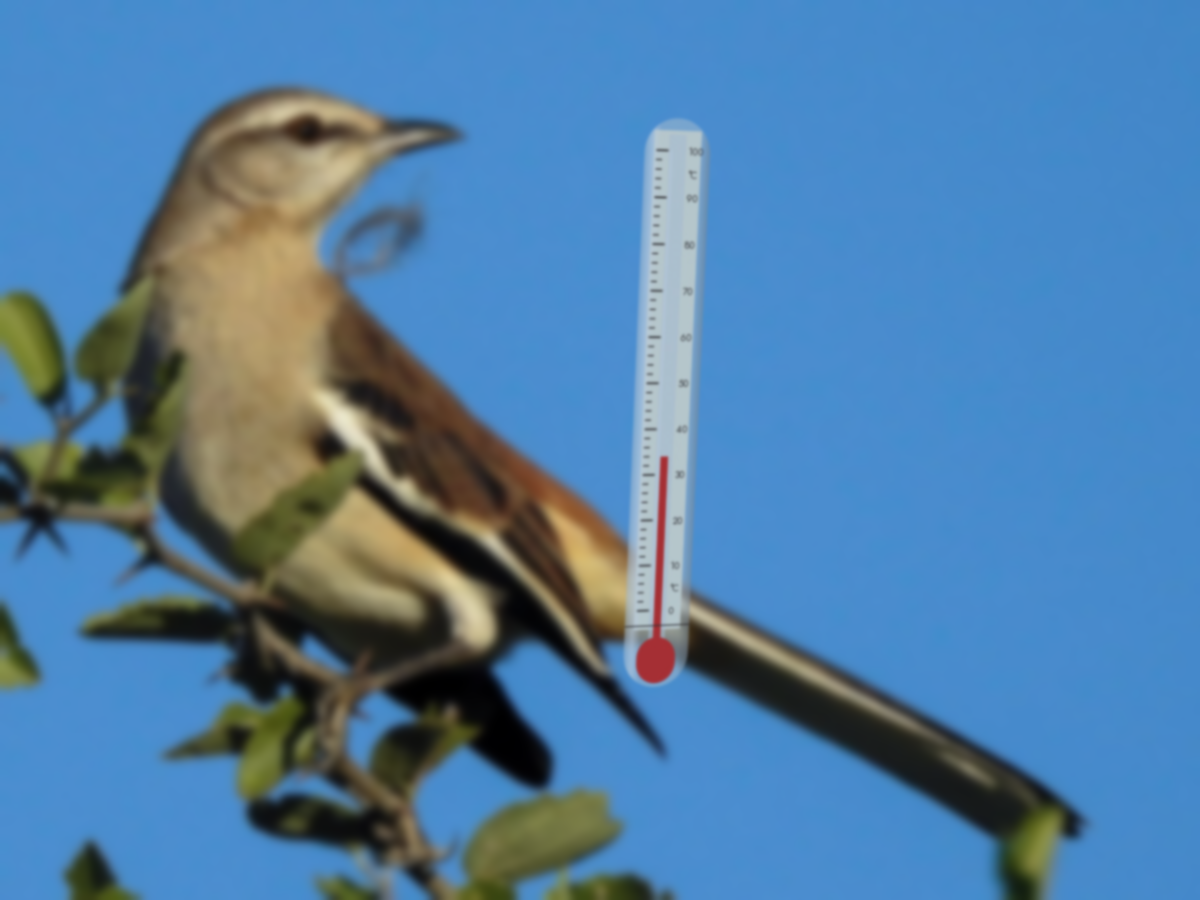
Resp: 34 °C
